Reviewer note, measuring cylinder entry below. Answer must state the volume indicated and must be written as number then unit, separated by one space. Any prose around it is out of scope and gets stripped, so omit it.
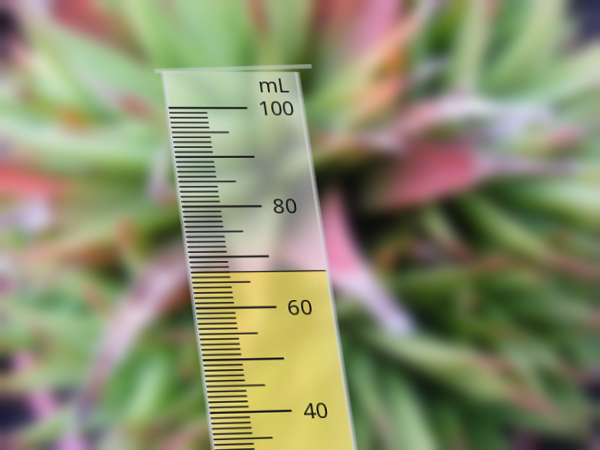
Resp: 67 mL
